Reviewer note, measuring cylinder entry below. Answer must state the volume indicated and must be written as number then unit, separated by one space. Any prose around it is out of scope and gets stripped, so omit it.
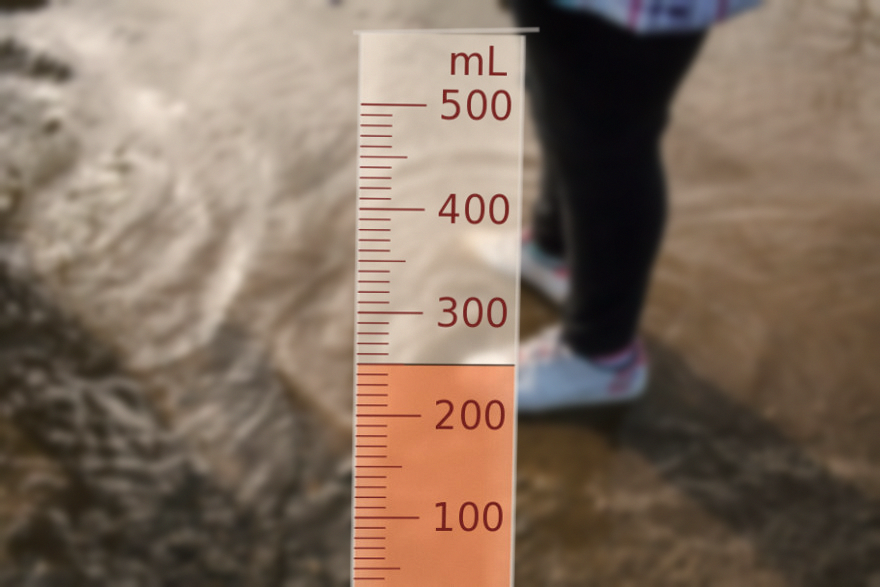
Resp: 250 mL
